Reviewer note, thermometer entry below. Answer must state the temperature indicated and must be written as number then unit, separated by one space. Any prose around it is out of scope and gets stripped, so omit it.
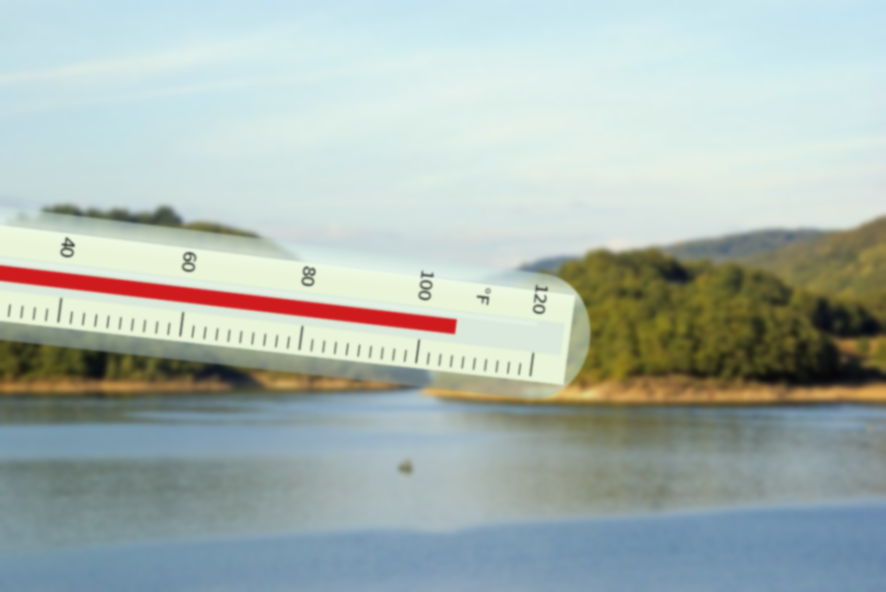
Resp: 106 °F
